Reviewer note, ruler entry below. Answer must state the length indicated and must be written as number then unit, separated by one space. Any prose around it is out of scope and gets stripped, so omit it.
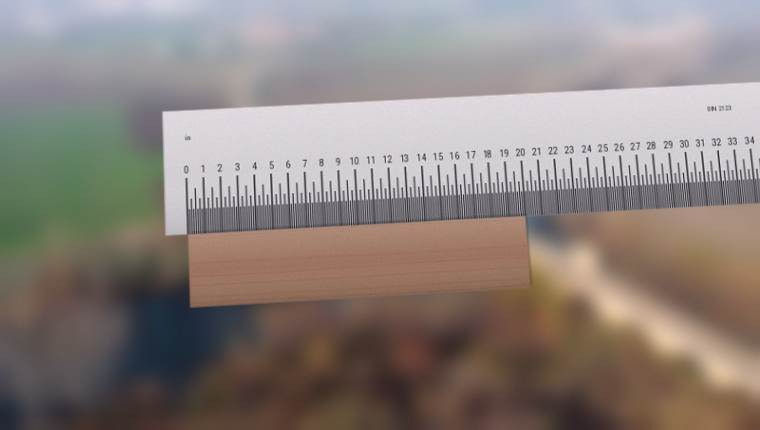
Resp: 20 in
